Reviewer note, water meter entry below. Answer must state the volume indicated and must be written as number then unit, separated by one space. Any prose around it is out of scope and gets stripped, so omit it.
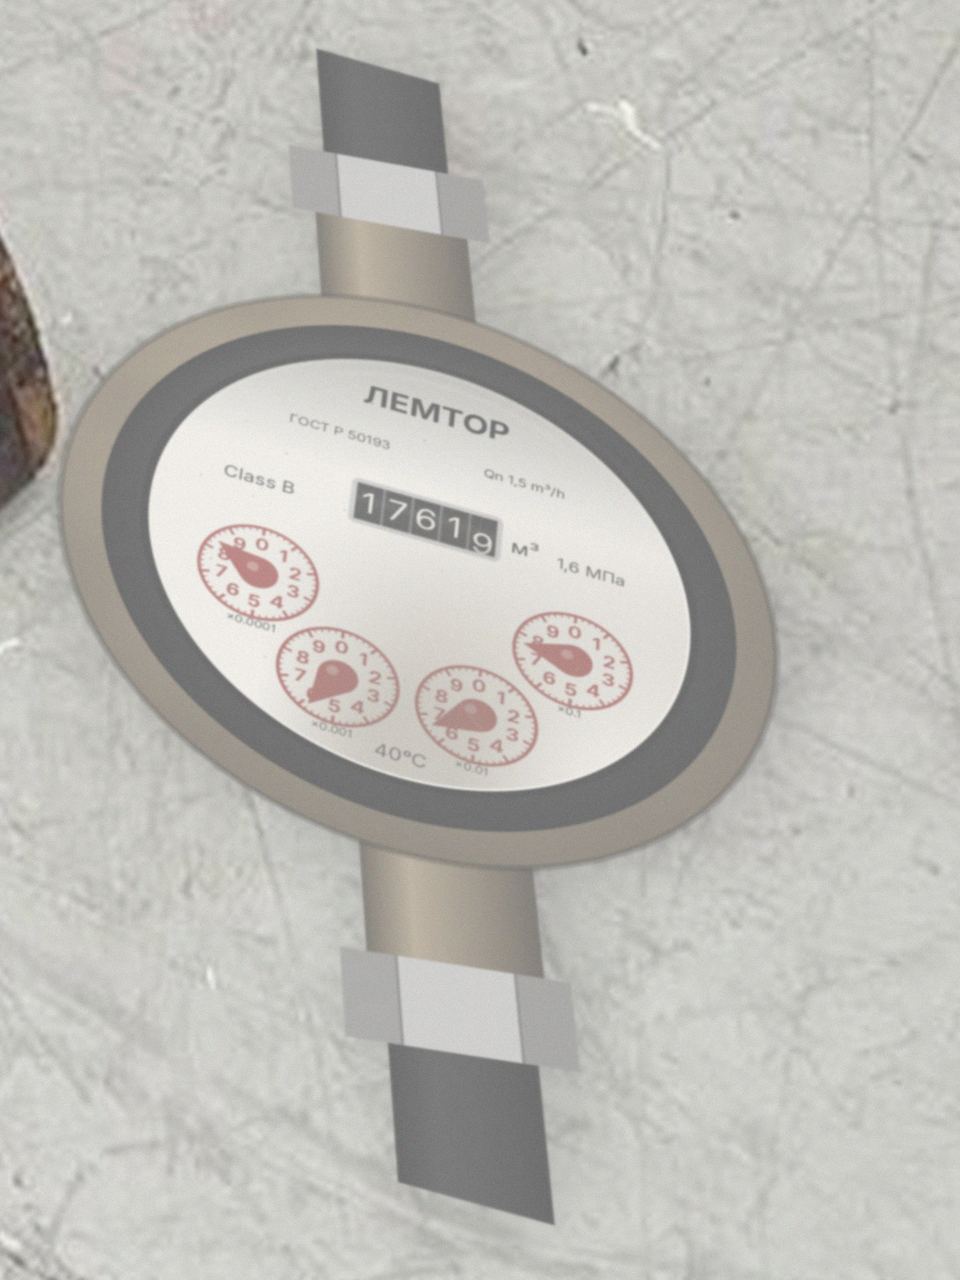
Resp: 17618.7658 m³
